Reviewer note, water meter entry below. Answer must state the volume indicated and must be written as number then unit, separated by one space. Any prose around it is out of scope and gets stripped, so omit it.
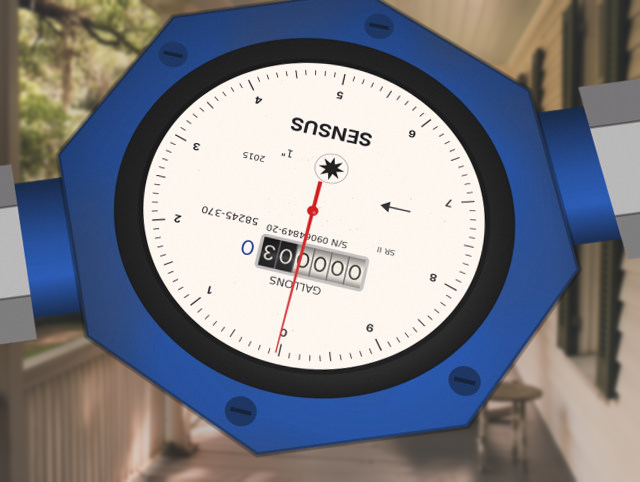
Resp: 30.0 gal
